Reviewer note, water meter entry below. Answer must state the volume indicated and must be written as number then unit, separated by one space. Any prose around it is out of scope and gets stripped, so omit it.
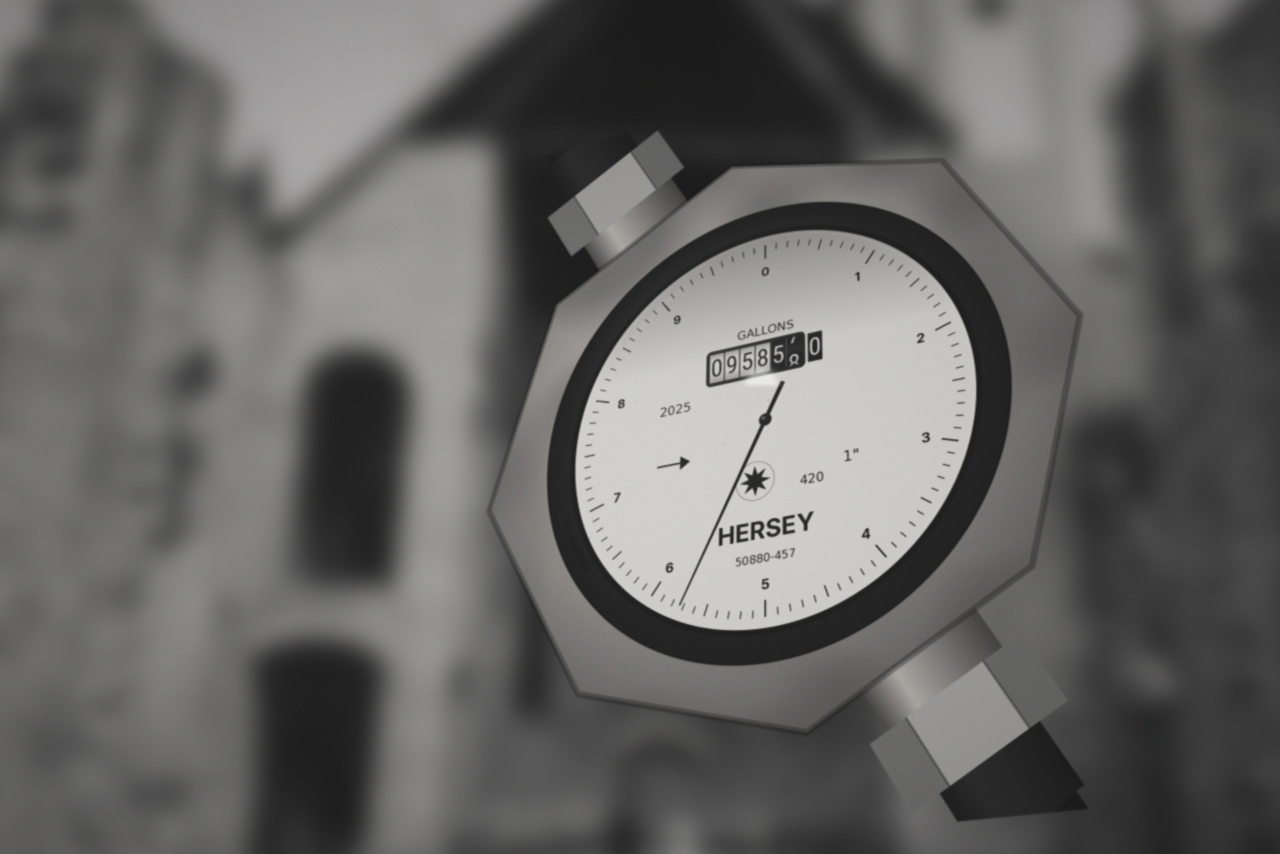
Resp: 958575.7 gal
